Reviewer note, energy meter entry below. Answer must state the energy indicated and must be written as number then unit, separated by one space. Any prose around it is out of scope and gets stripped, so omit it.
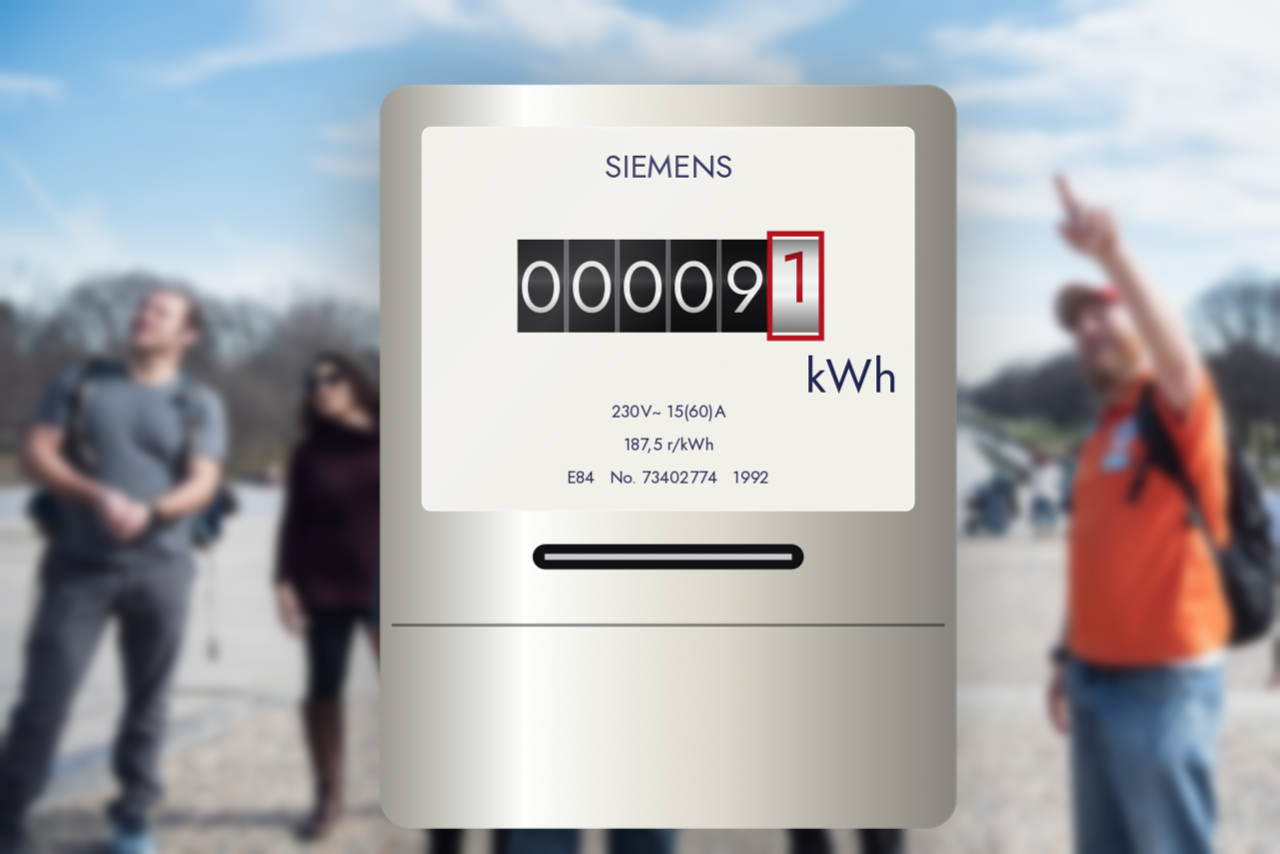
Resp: 9.1 kWh
